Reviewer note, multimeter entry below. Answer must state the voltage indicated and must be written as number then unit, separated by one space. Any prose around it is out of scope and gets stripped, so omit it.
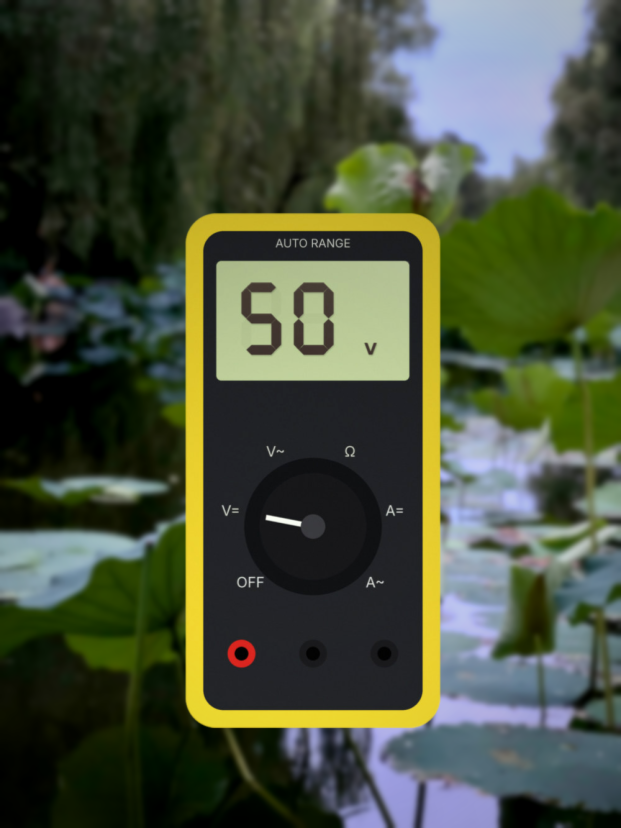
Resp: 50 V
